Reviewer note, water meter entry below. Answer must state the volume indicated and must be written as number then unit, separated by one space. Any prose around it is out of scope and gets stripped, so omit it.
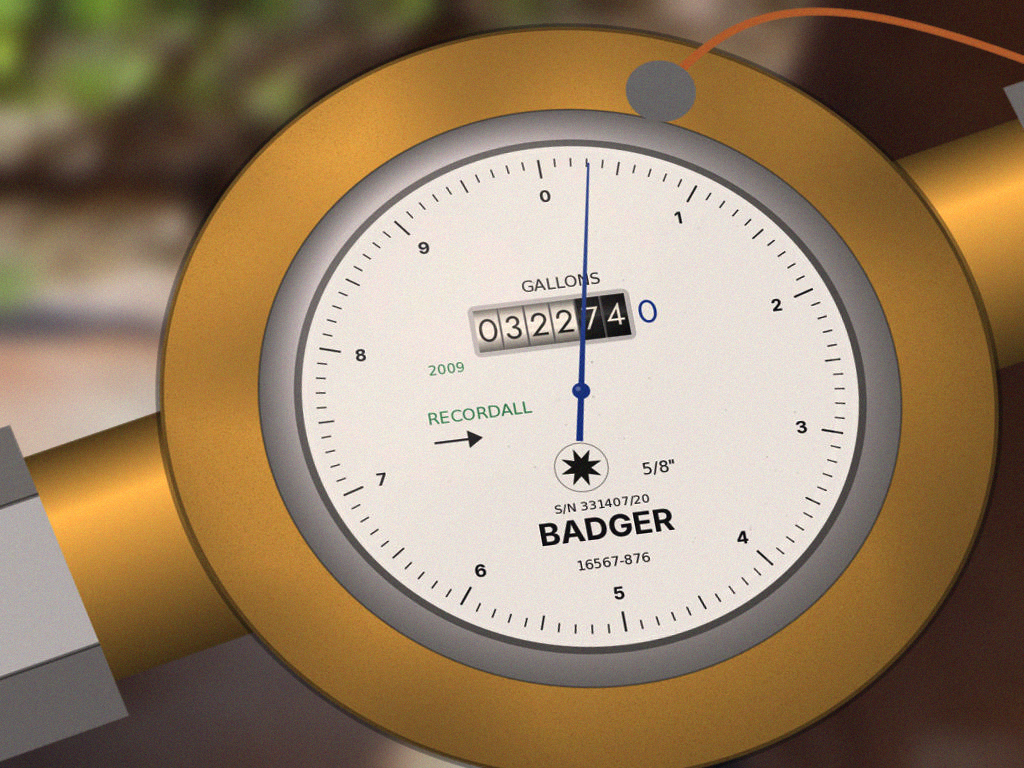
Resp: 322740.3 gal
